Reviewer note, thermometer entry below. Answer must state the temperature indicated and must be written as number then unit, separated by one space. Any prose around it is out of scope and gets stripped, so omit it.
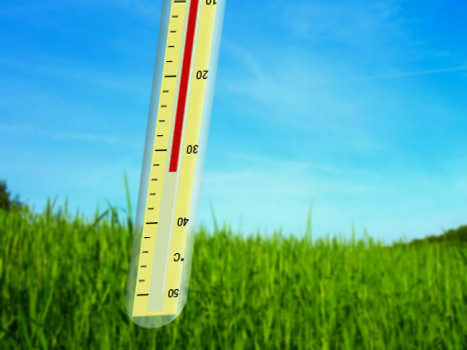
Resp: 33 °C
